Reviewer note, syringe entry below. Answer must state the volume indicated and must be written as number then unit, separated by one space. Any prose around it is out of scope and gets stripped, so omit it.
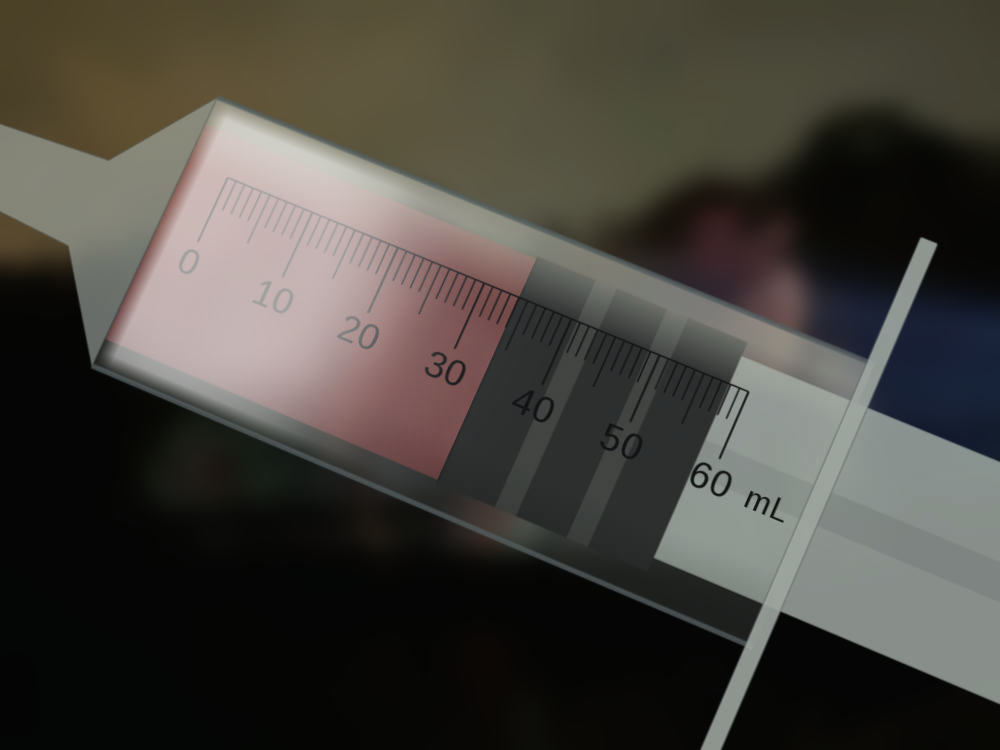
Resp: 34 mL
